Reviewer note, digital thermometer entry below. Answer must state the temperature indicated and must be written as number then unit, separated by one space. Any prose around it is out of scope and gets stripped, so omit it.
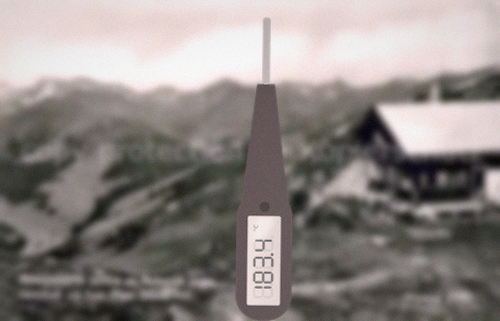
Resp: 183.4 °C
